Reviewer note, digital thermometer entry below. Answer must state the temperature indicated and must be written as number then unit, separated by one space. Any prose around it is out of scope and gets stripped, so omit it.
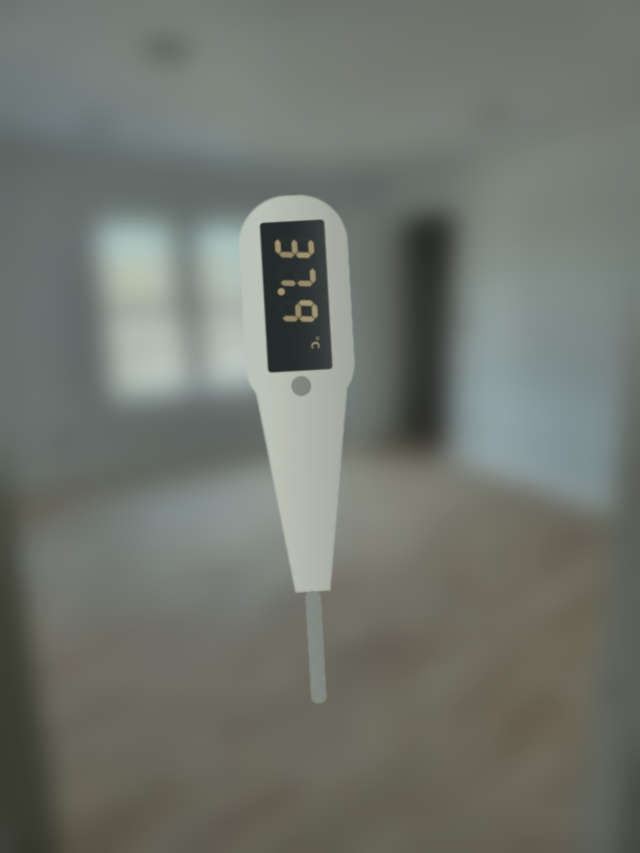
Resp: 37.9 °C
